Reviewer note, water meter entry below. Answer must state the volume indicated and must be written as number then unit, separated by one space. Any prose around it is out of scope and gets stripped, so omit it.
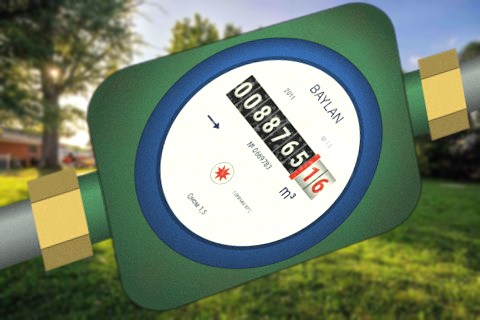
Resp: 88765.16 m³
